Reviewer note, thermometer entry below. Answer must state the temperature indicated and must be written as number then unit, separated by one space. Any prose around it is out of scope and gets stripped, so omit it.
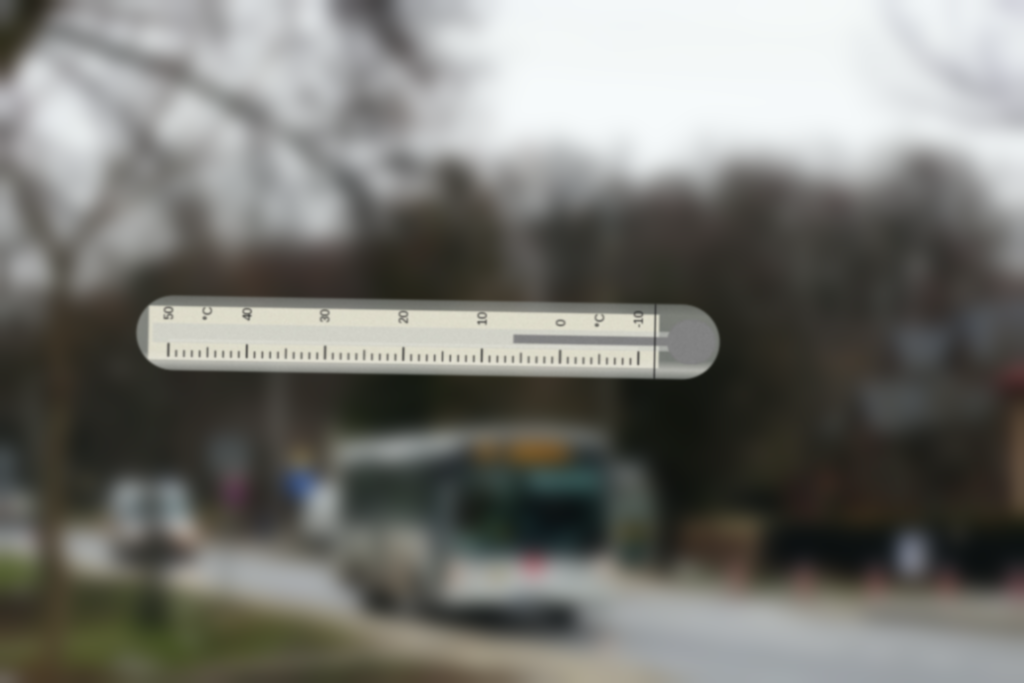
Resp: 6 °C
